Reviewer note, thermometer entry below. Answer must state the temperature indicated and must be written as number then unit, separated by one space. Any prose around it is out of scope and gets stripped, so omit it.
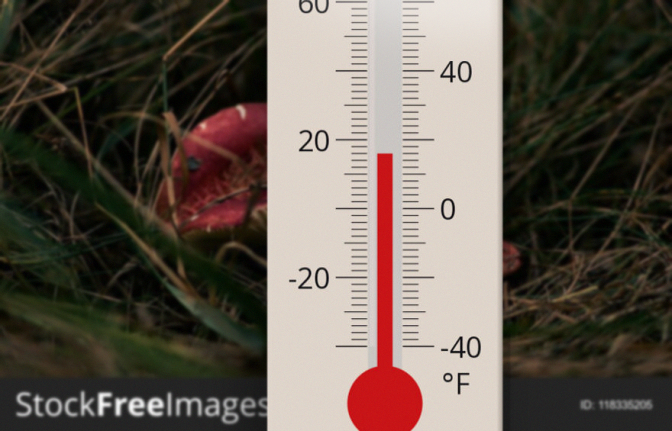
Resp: 16 °F
